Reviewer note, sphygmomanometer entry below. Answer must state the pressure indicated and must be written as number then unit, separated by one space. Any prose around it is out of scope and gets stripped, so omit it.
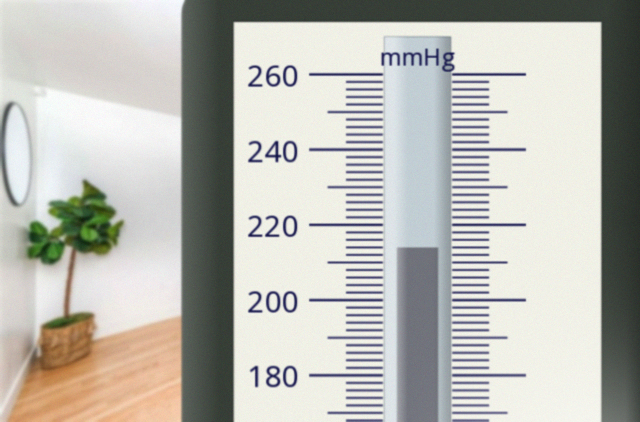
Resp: 214 mmHg
